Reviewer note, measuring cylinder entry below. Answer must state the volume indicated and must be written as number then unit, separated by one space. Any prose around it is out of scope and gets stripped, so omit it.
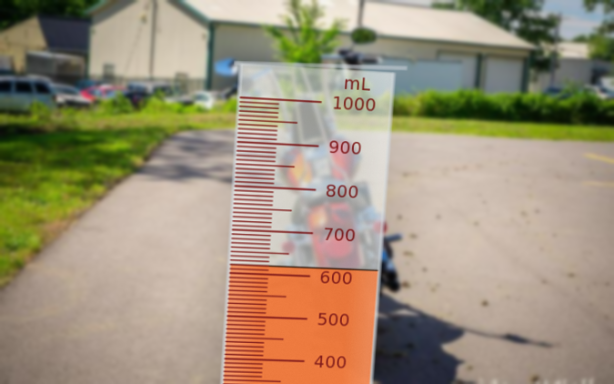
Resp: 620 mL
